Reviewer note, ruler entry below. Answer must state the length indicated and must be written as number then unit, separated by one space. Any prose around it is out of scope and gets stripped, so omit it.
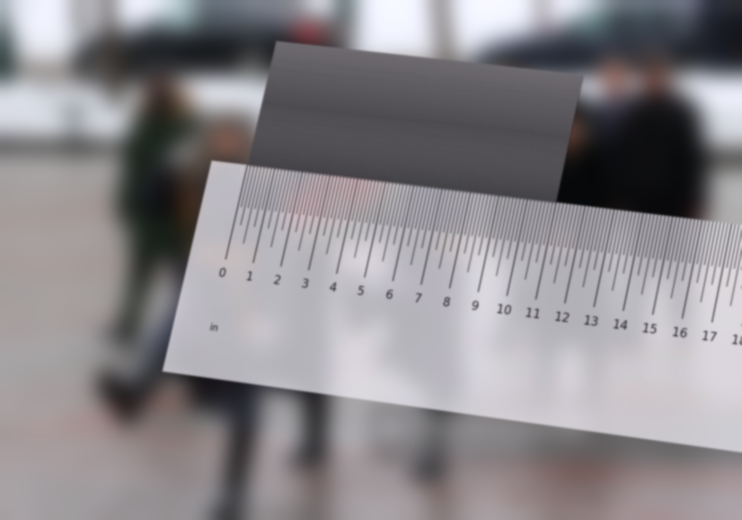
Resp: 11 in
